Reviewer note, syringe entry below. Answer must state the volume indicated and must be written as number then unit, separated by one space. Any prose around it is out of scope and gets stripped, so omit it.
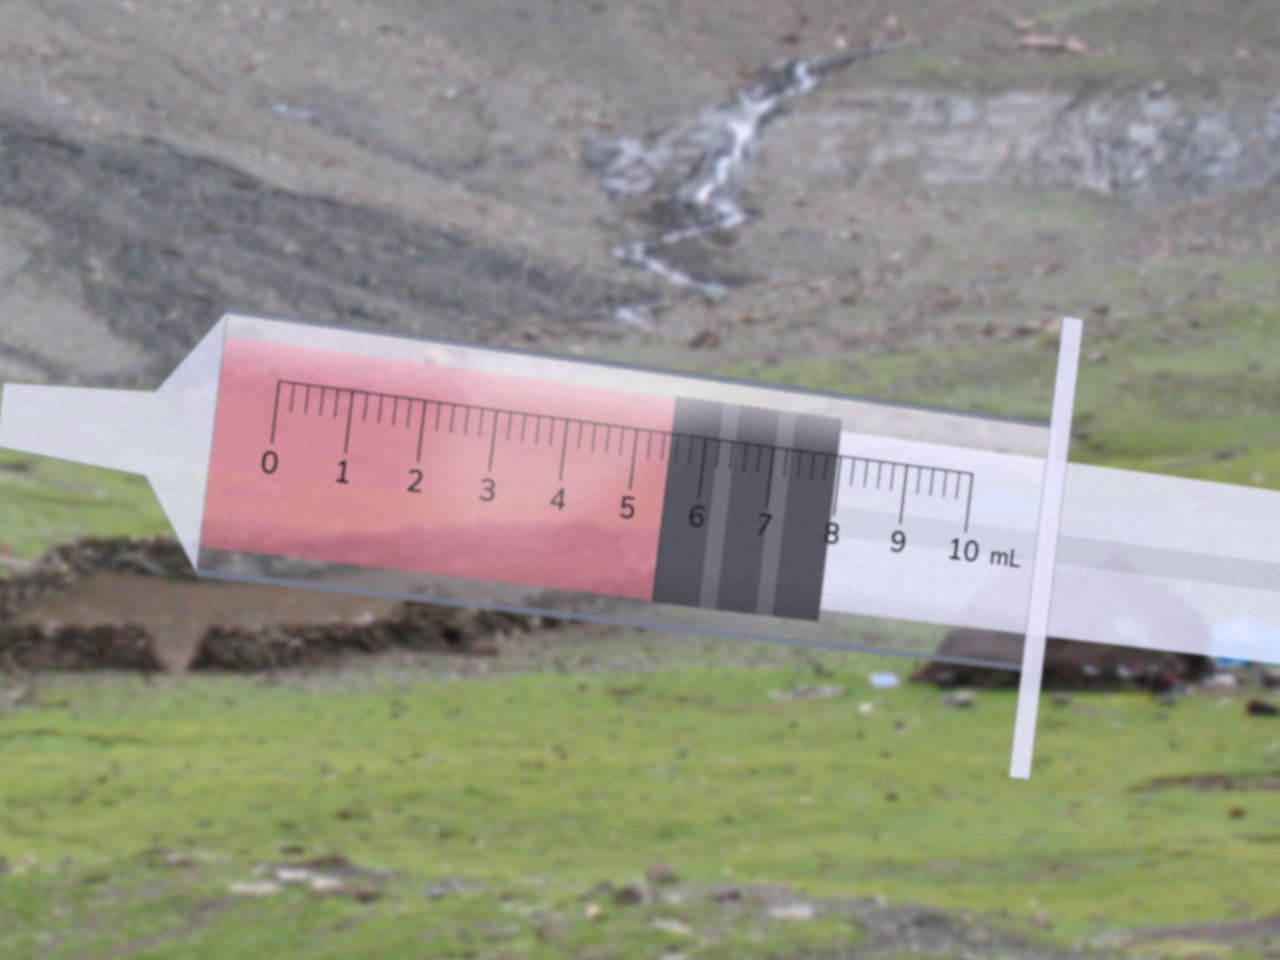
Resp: 5.5 mL
